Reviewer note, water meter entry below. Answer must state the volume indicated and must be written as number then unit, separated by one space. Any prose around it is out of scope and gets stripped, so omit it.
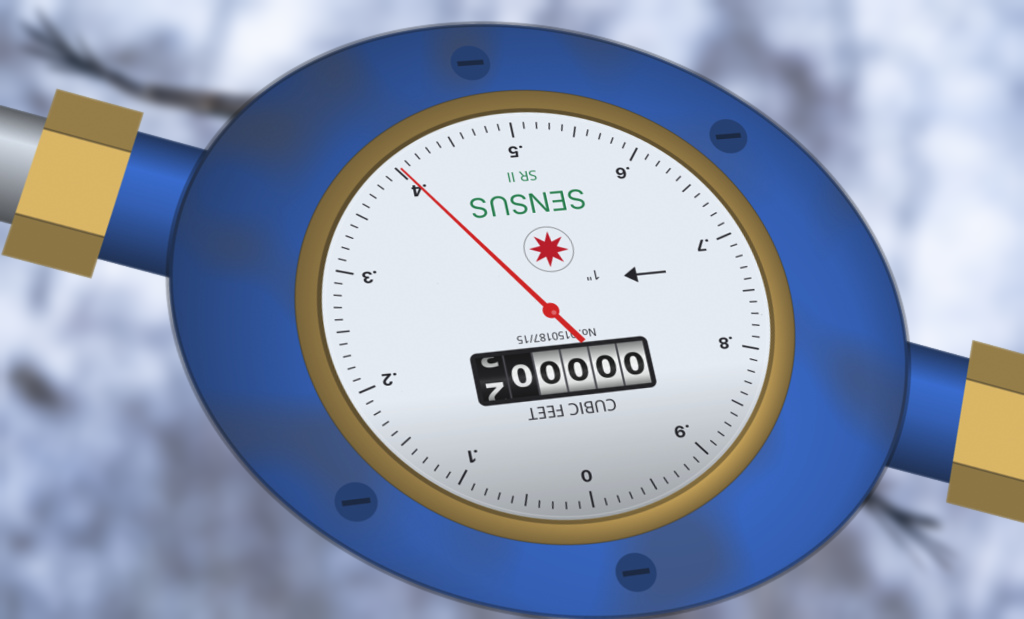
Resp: 2.40 ft³
